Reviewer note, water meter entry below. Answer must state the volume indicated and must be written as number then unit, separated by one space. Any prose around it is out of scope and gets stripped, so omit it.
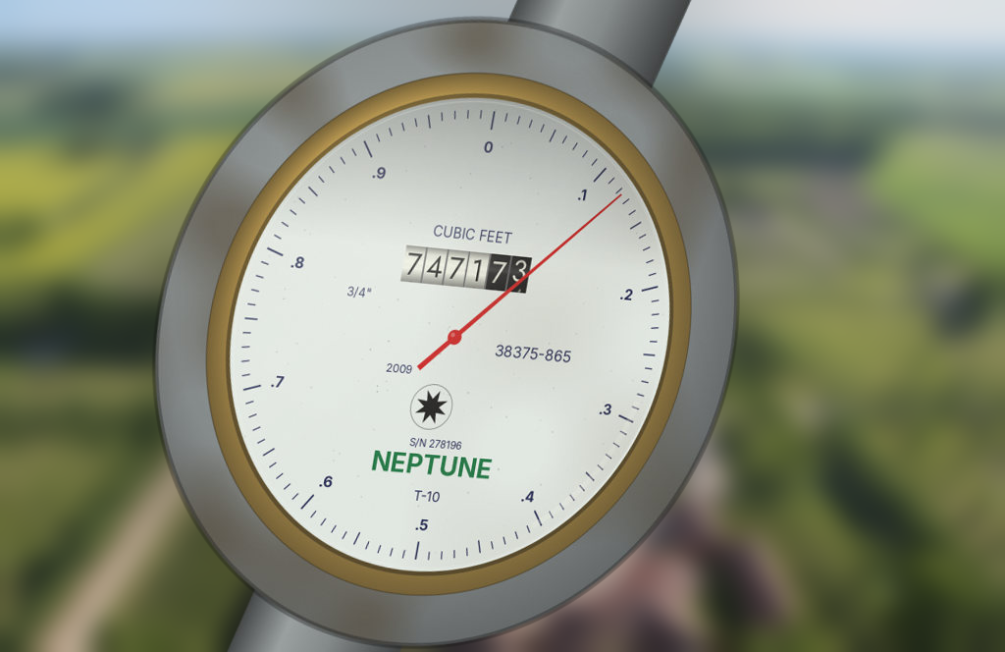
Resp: 747173.12 ft³
